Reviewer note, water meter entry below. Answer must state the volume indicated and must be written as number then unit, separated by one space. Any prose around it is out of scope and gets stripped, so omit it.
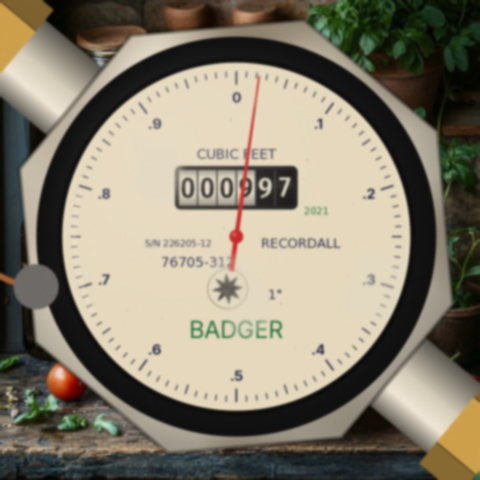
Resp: 997.02 ft³
